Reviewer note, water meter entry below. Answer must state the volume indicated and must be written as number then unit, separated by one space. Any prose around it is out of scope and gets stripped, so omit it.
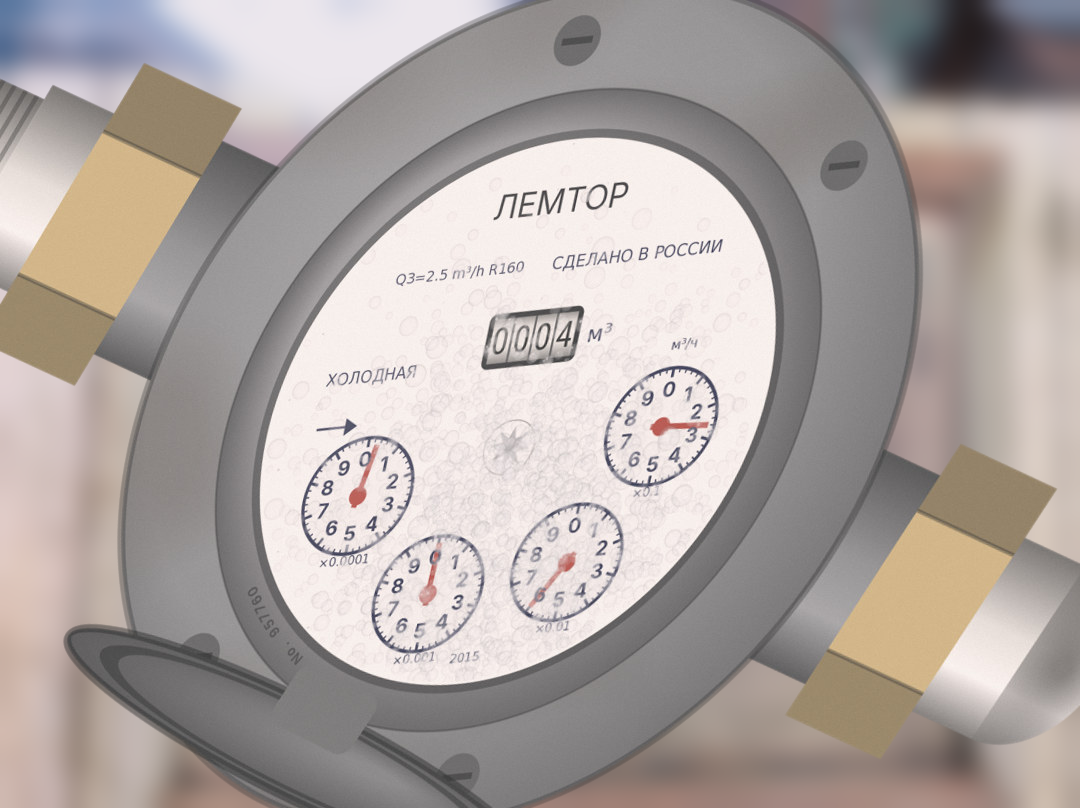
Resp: 4.2600 m³
